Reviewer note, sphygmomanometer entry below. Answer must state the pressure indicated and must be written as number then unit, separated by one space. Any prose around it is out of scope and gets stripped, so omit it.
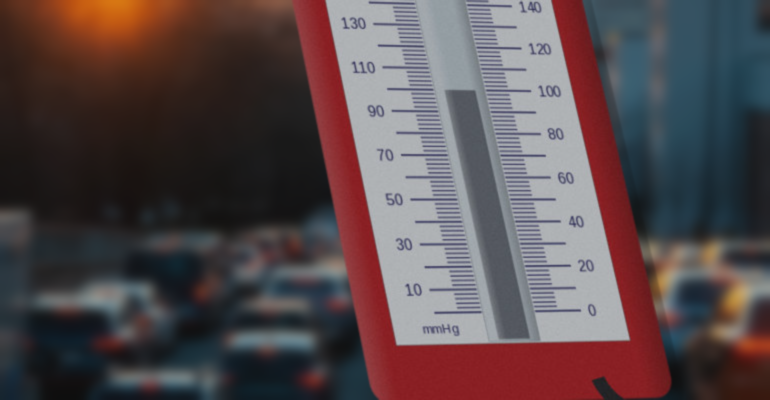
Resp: 100 mmHg
